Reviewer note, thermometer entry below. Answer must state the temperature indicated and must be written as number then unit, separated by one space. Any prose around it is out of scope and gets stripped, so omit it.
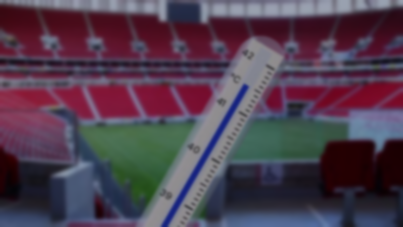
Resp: 41.5 °C
